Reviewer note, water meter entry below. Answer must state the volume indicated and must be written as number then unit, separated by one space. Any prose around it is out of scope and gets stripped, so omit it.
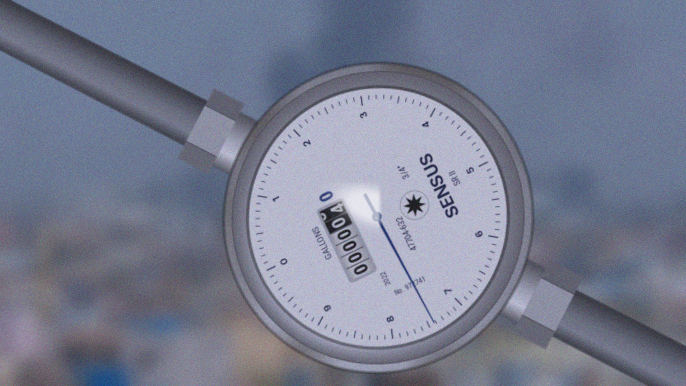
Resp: 37.4 gal
